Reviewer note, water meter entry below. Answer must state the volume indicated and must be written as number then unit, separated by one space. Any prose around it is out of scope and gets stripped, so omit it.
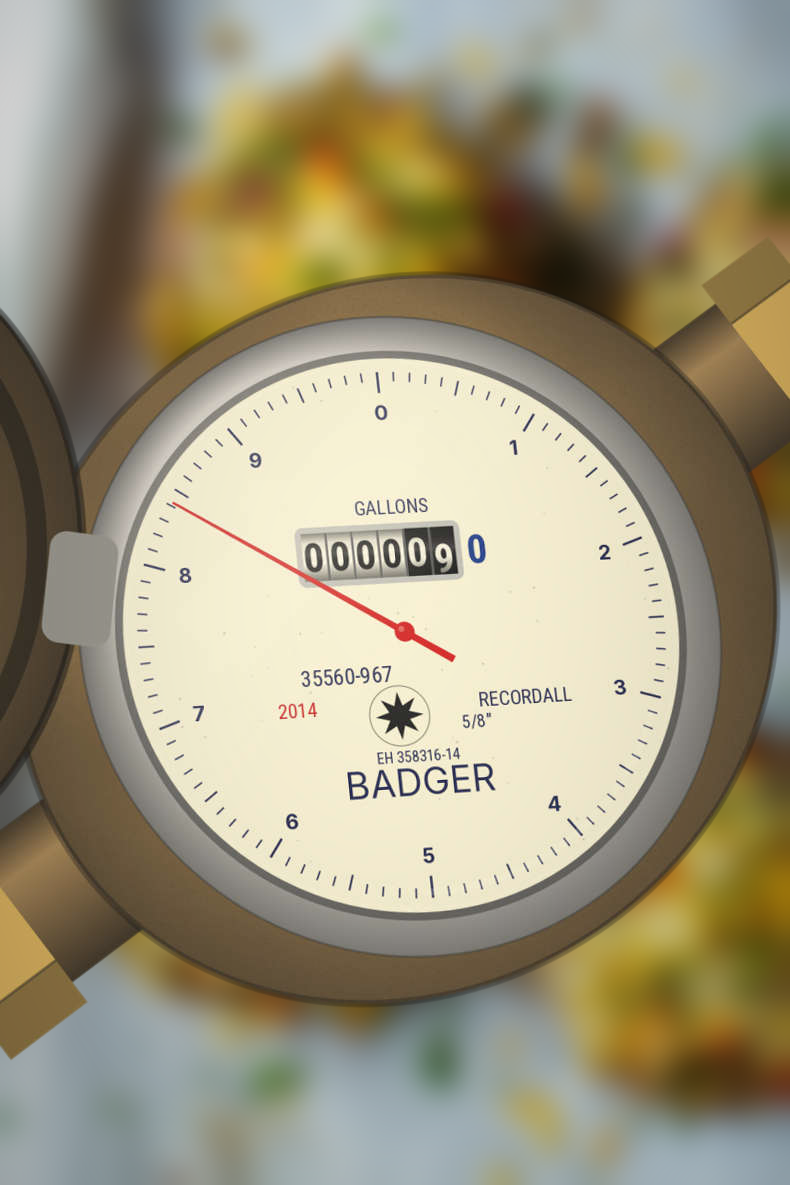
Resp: 88.4 gal
